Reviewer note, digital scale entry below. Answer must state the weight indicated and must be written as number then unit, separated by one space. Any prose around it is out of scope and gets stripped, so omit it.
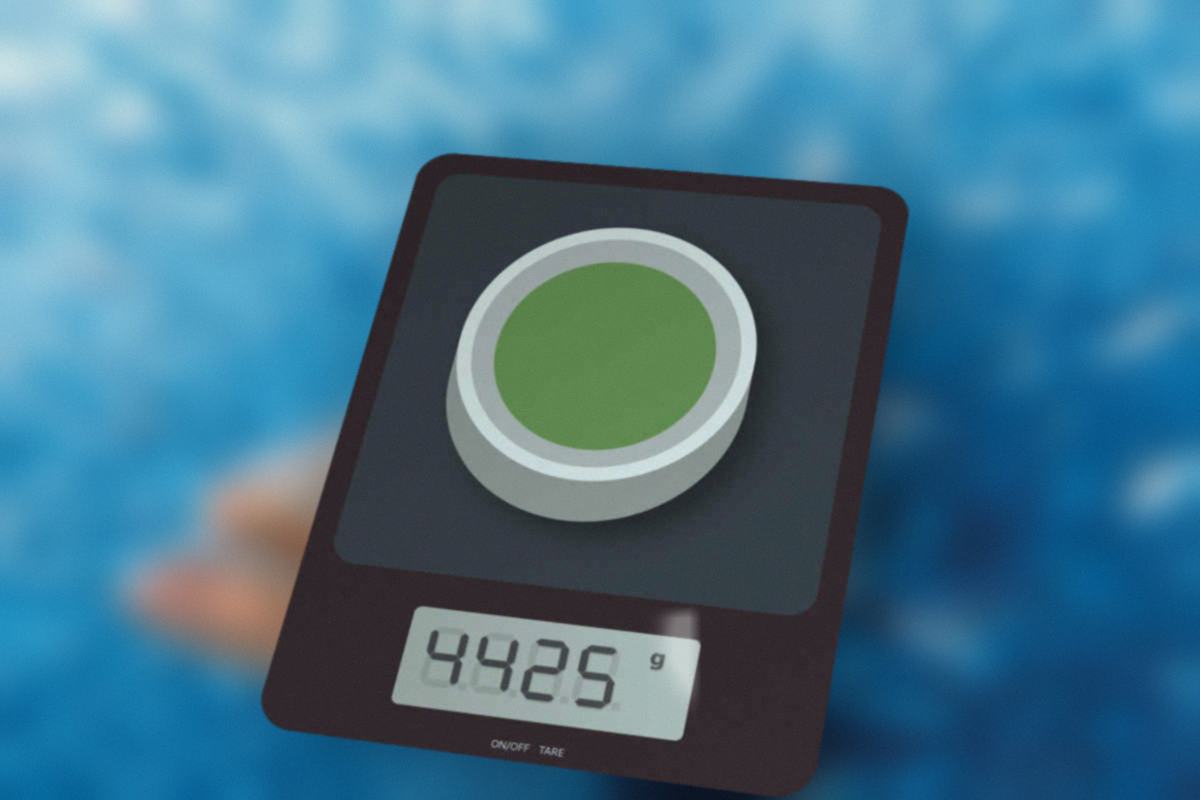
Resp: 4425 g
